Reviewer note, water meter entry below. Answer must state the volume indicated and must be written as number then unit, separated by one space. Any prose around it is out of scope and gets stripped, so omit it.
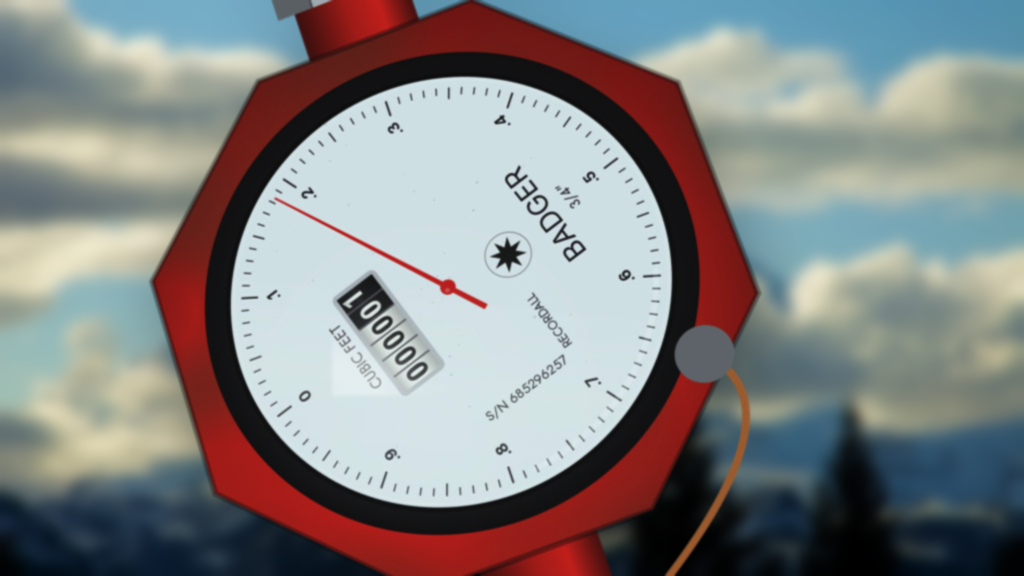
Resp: 1.18 ft³
